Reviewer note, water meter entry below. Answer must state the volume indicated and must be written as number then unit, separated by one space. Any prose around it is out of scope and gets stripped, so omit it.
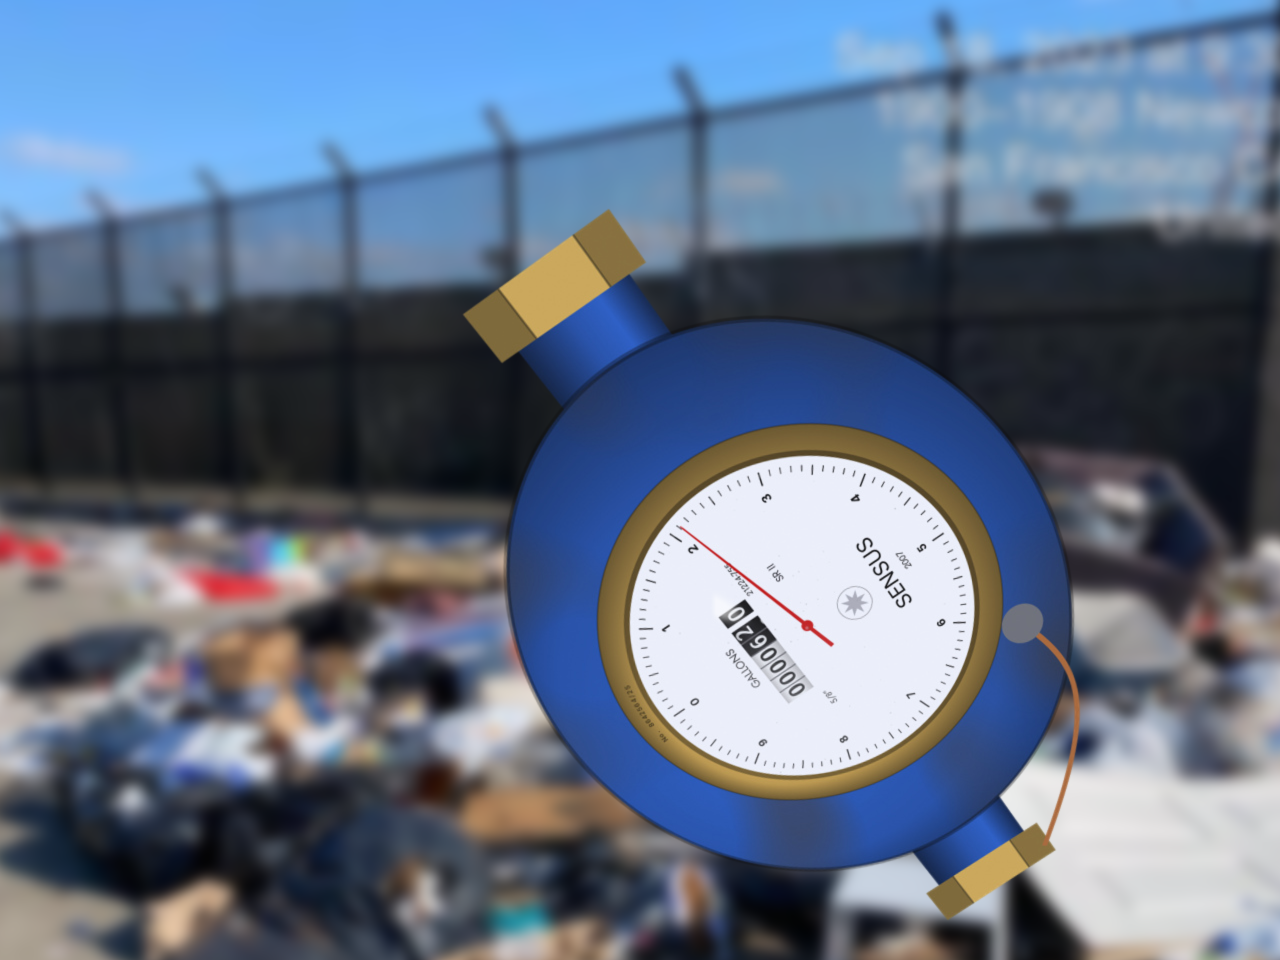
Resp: 622.1 gal
